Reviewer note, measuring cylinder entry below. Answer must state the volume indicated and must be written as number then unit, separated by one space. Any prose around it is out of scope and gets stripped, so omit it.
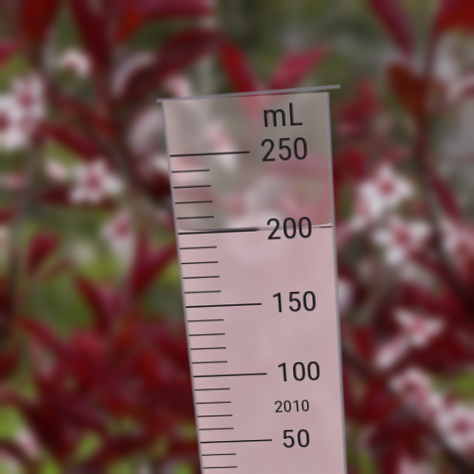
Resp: 200 mL
